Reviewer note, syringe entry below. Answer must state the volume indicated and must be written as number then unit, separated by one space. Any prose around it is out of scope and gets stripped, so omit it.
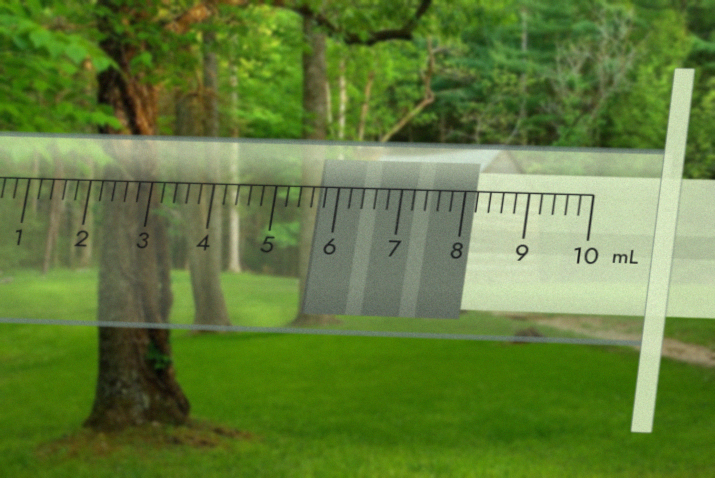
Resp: 5.7 mL
